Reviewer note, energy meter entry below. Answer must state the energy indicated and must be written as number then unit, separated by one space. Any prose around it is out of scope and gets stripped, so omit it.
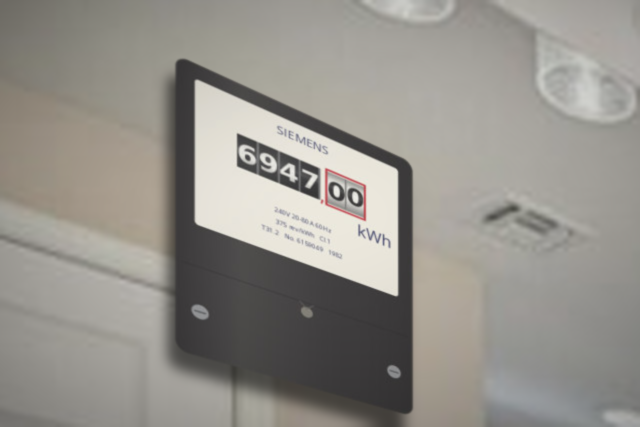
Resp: 6947.00 kWh
